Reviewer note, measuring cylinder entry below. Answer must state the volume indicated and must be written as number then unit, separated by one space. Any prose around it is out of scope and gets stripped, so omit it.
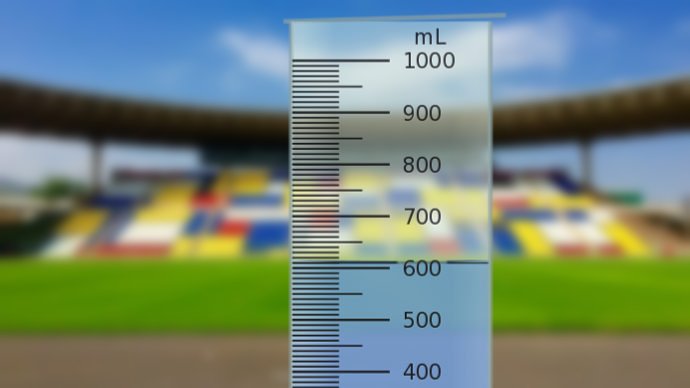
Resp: 610 mL
